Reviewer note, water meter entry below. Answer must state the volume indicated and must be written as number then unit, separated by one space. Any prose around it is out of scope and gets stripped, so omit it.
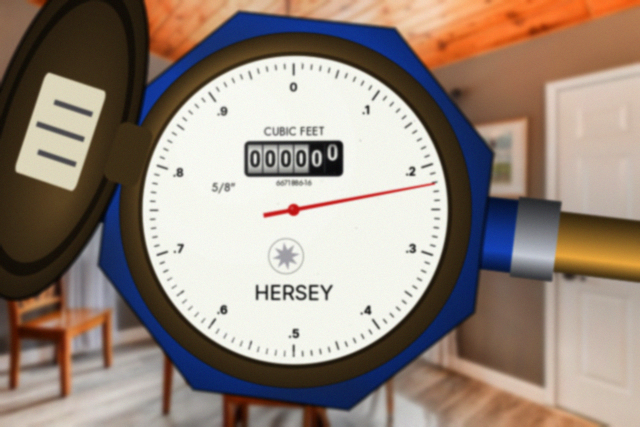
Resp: 0.22 ft³
